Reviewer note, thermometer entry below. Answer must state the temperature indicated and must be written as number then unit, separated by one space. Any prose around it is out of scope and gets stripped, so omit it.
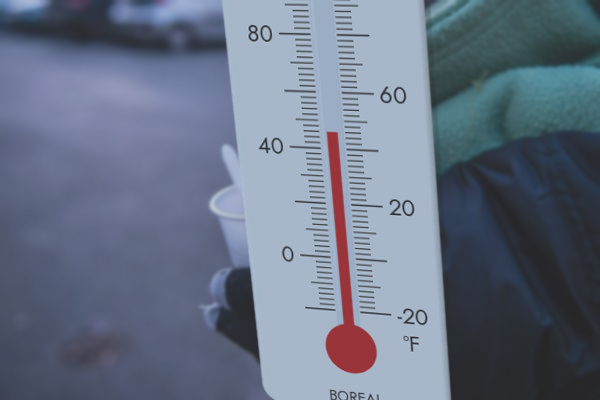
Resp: 46 °F
